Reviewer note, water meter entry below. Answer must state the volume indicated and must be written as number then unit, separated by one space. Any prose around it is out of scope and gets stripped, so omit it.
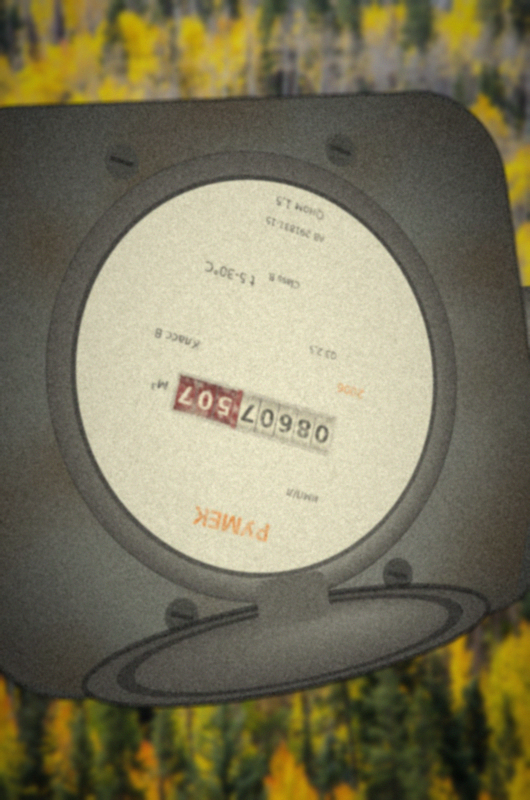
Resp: 8607.507 m³
